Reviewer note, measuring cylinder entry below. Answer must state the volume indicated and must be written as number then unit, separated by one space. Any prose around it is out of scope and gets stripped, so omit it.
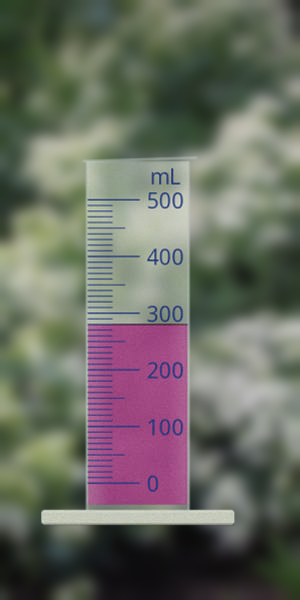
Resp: 280 mL
